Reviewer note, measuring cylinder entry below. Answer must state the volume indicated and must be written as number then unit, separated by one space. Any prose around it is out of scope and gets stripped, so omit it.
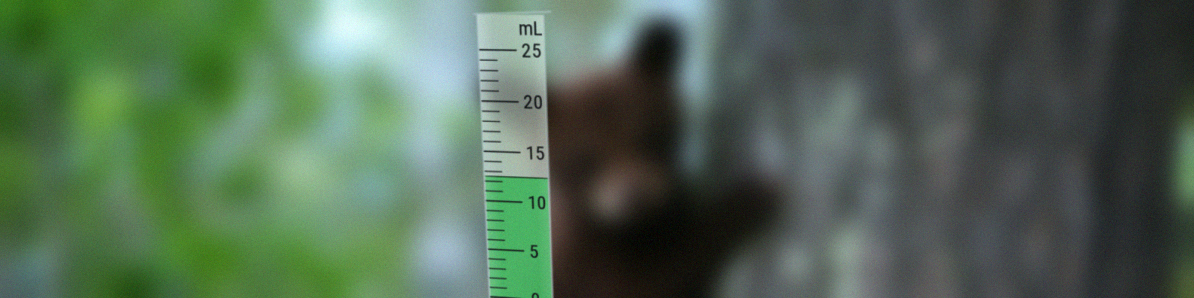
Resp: 12.5 mL
